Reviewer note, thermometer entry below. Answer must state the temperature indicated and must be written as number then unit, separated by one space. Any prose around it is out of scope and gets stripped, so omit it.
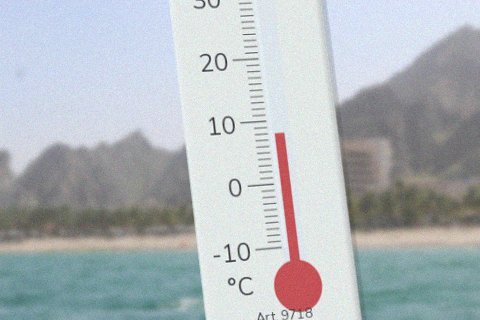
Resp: 8 °C
